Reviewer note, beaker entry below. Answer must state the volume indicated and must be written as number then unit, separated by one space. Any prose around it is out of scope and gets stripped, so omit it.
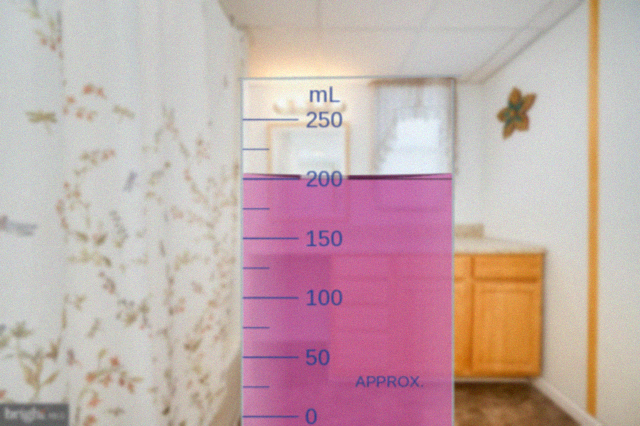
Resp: 200 mL
